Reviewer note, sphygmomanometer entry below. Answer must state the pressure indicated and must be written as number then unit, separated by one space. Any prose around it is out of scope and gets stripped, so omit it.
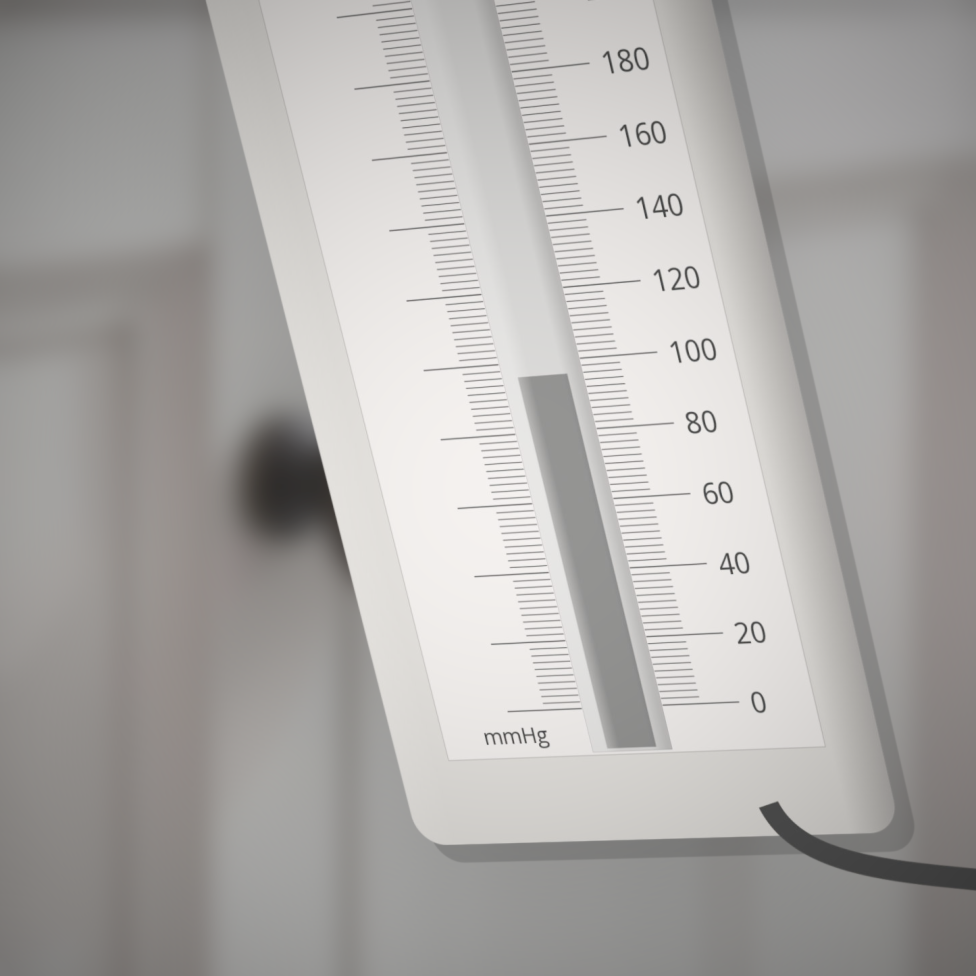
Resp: 96 mmHg
